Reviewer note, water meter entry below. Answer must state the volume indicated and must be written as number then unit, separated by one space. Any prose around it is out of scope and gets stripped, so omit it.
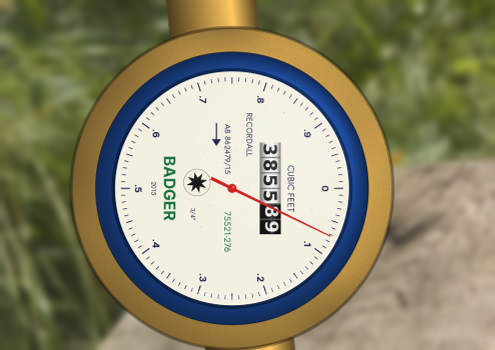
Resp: 385589.07 ft³
